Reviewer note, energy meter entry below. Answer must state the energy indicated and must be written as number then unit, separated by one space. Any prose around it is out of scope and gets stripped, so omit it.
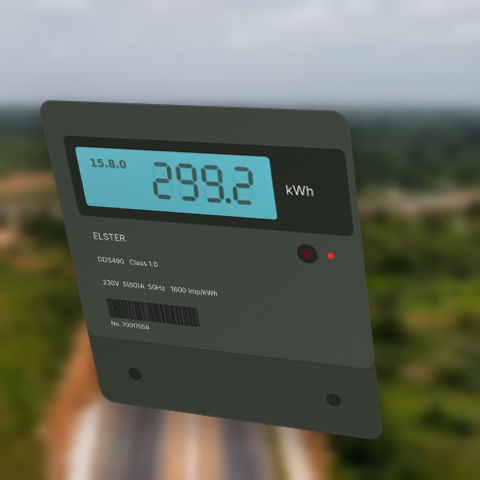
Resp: 299.2 kWh
